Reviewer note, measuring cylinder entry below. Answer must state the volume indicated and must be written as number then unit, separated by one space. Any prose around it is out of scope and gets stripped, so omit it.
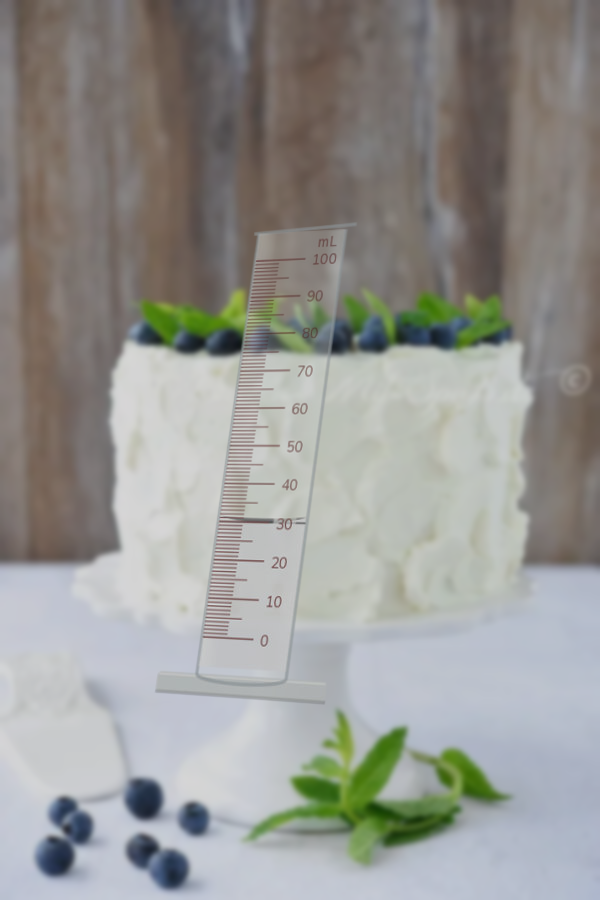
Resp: 30 mL
